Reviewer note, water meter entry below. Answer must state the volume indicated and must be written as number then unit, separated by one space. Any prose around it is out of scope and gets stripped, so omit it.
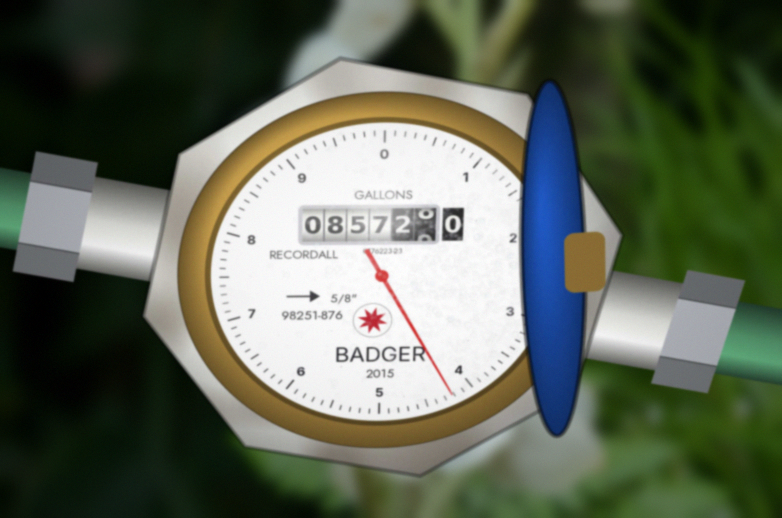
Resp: 857284.2 gal
